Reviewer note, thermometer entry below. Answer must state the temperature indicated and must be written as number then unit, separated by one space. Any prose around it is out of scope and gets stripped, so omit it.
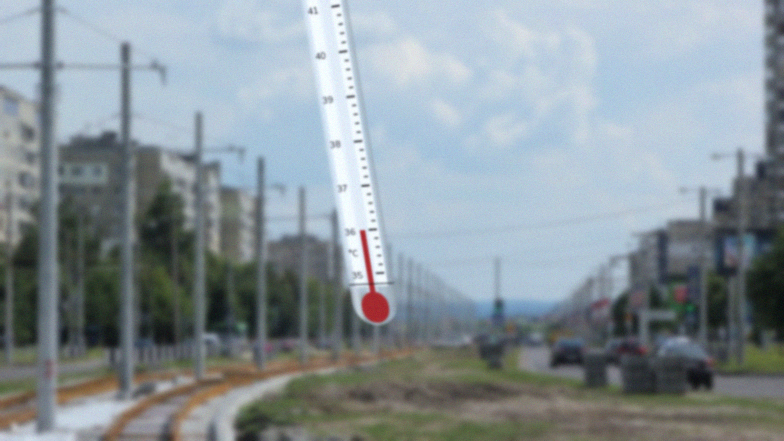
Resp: 36 °C
